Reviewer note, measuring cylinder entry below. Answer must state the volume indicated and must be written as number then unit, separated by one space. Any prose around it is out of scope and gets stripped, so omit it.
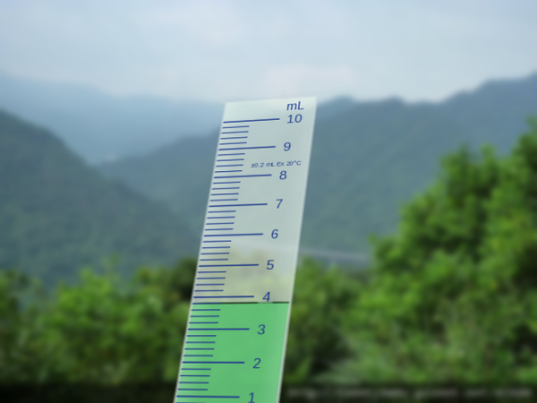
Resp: 3.8 mL
